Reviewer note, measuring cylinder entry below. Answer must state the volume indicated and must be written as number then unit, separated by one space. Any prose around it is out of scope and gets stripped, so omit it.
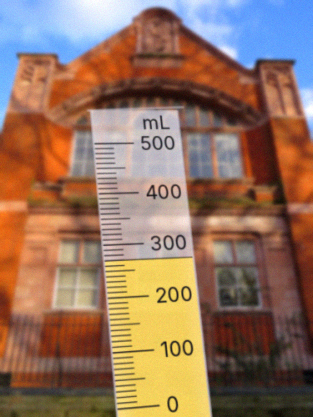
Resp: 270 mL
